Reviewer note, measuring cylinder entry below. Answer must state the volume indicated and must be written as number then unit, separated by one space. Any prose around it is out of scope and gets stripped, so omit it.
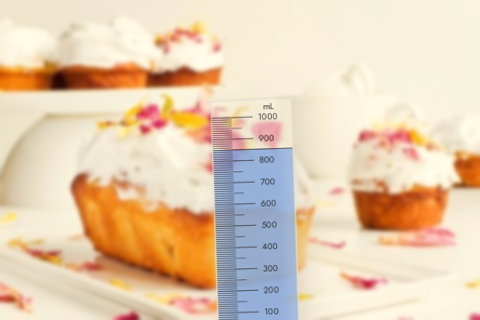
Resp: 850 mL
